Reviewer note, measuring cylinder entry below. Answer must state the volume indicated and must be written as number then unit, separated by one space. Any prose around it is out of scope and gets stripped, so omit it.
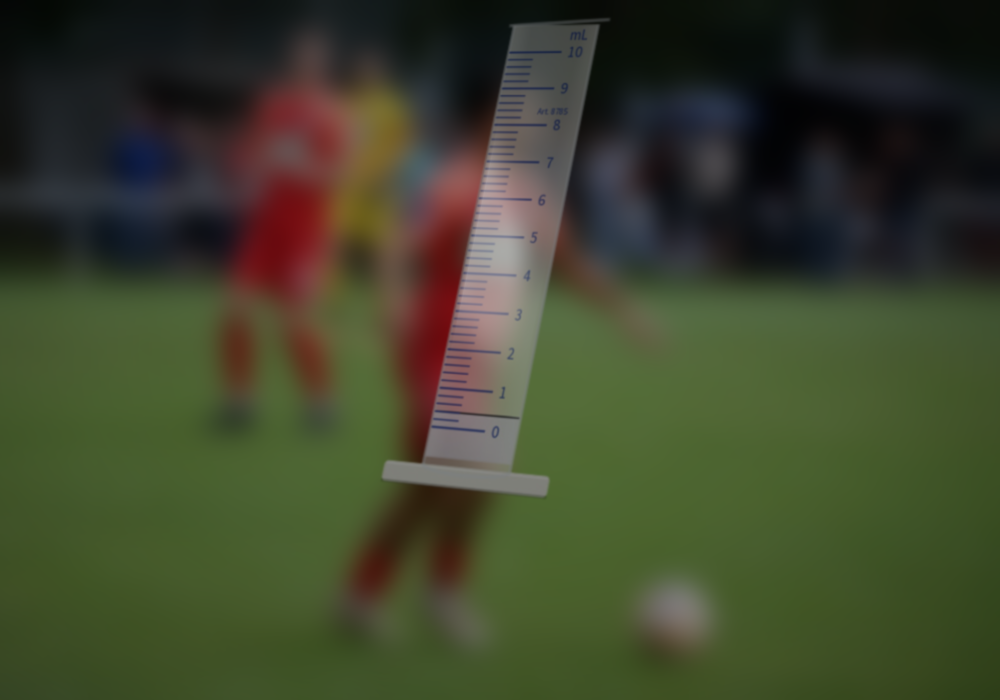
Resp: 0.4 mL
